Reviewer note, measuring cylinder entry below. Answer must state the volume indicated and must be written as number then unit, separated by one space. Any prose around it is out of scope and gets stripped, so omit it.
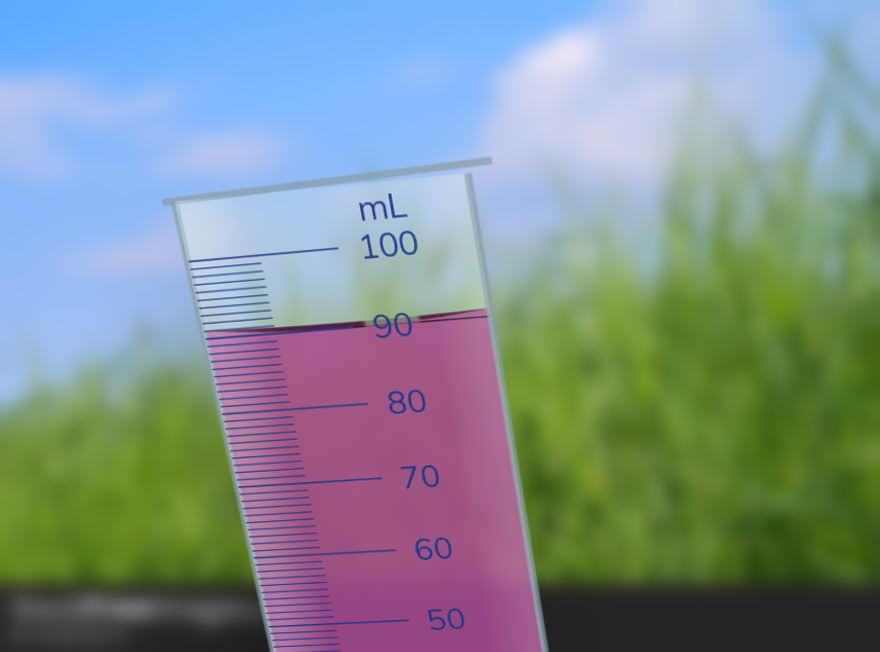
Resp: 90 mL
